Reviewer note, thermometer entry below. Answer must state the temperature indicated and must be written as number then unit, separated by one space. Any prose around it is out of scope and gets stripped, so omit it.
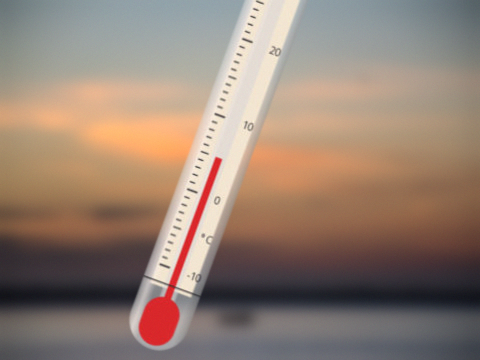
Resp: 5 °C
